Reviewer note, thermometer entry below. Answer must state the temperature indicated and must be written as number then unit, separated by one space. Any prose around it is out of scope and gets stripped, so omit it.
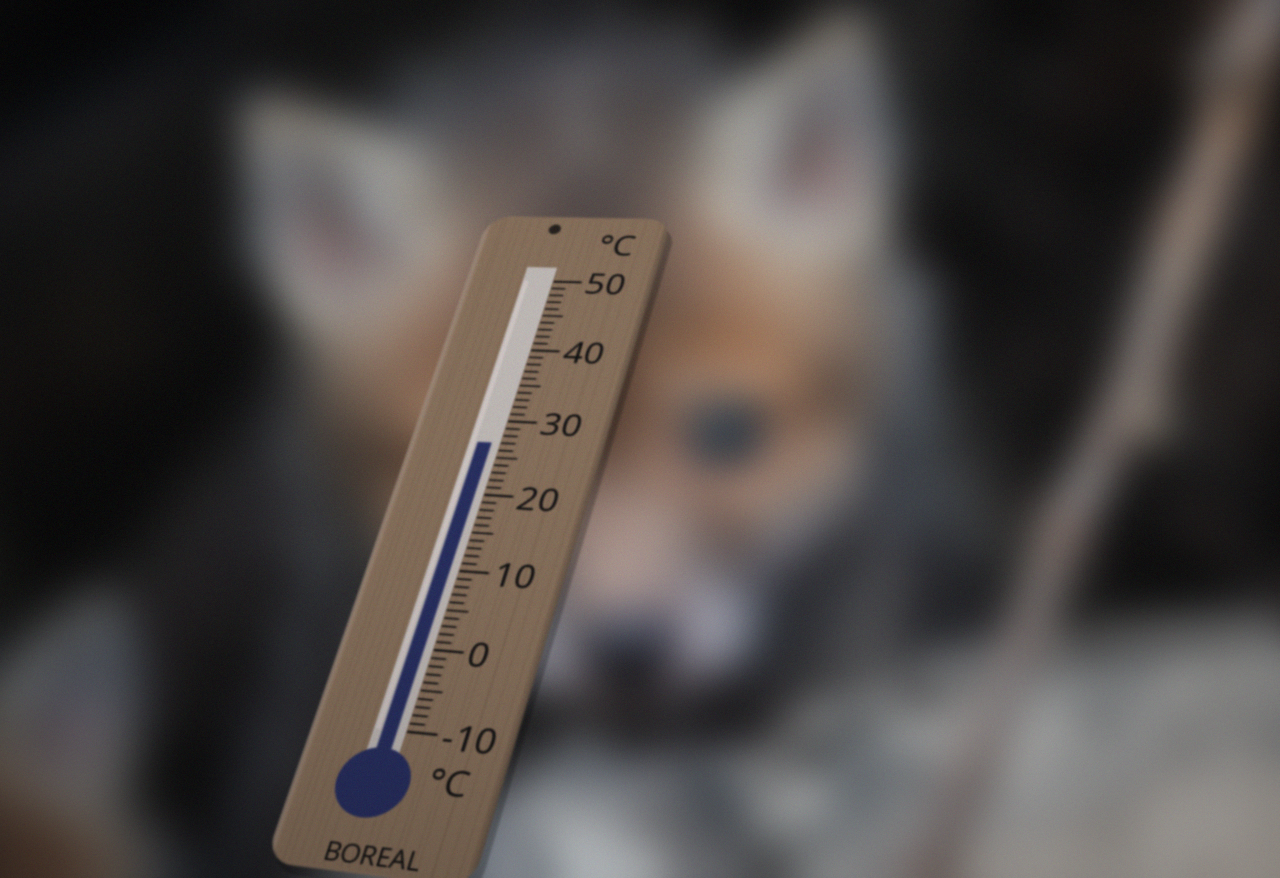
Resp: 27 °C
